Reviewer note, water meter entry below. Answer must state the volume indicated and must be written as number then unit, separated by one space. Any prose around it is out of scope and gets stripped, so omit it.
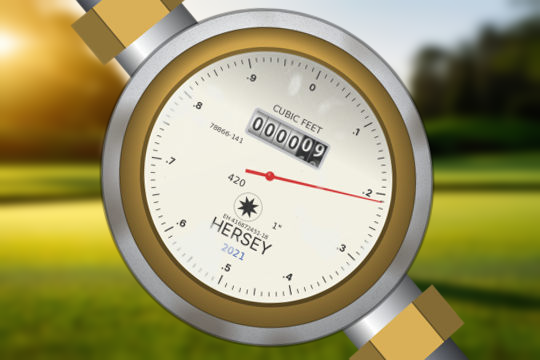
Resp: 9.21 ft³
